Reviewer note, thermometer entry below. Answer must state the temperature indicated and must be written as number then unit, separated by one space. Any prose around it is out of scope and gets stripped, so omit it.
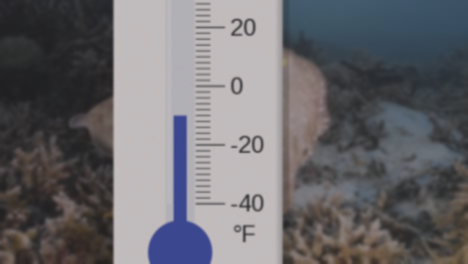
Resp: -10 °F
